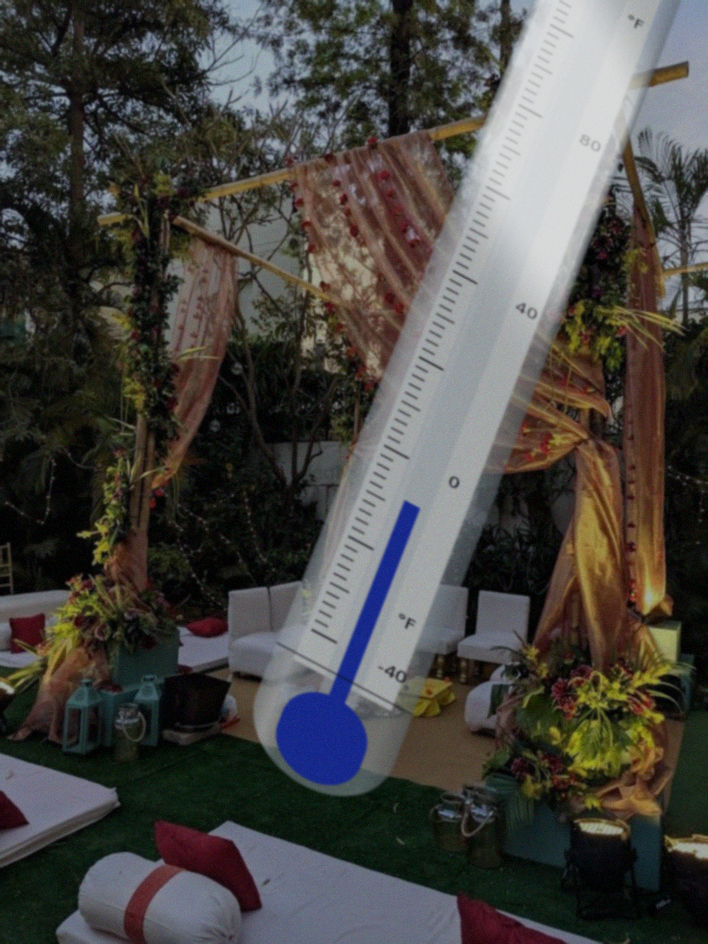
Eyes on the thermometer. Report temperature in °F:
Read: -8 °F
